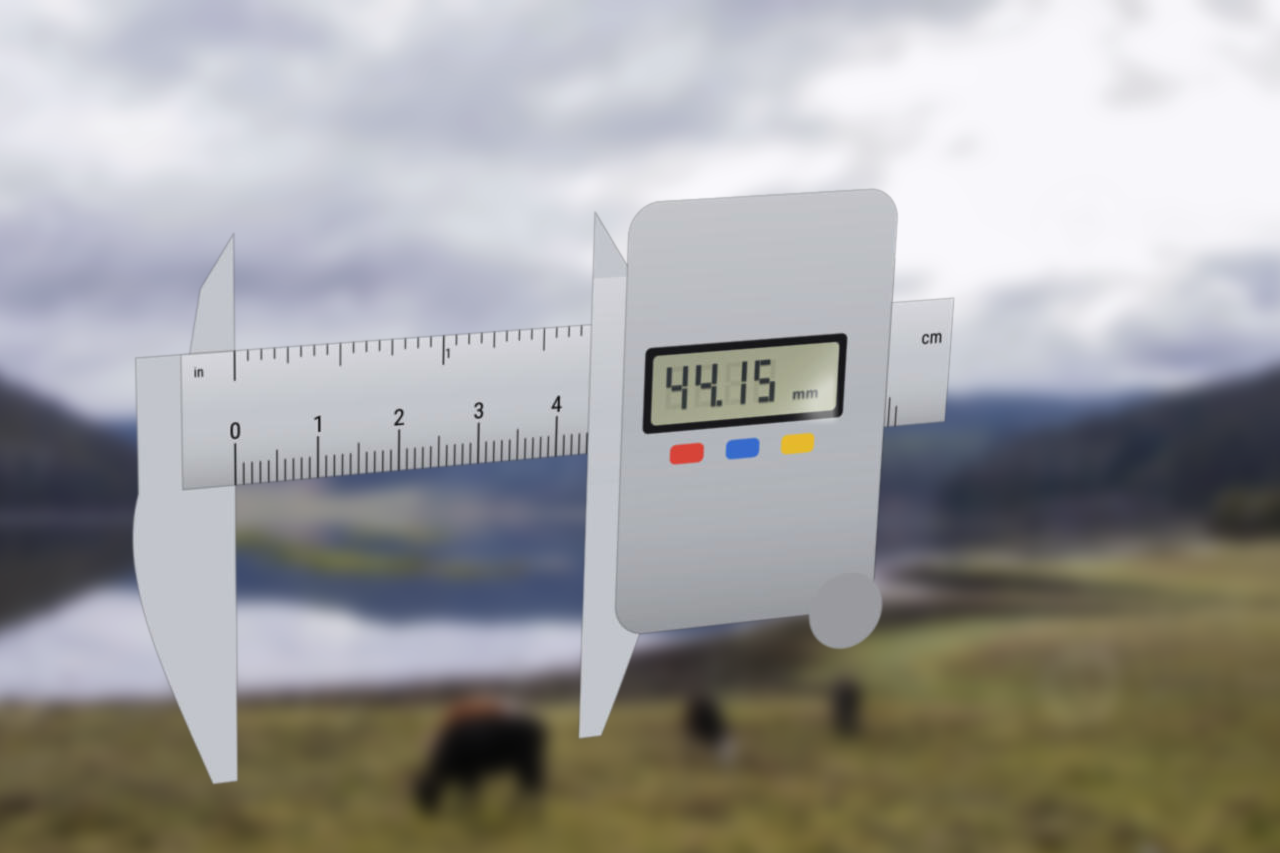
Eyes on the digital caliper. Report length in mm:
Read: 44.15 mm
